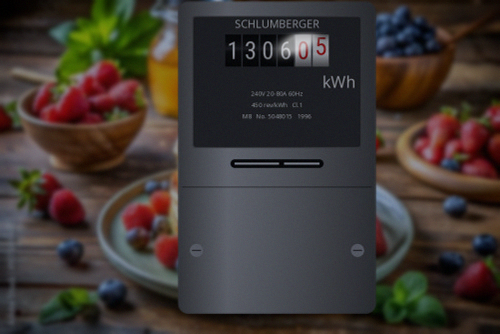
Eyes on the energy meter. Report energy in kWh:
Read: 1306.05 kWh
